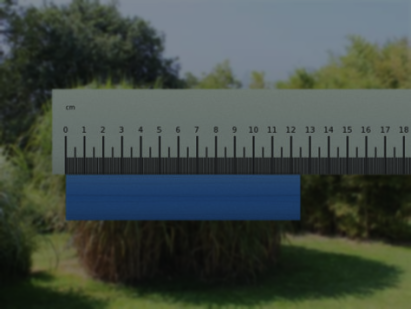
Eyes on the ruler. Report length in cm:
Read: 12.5 cm
